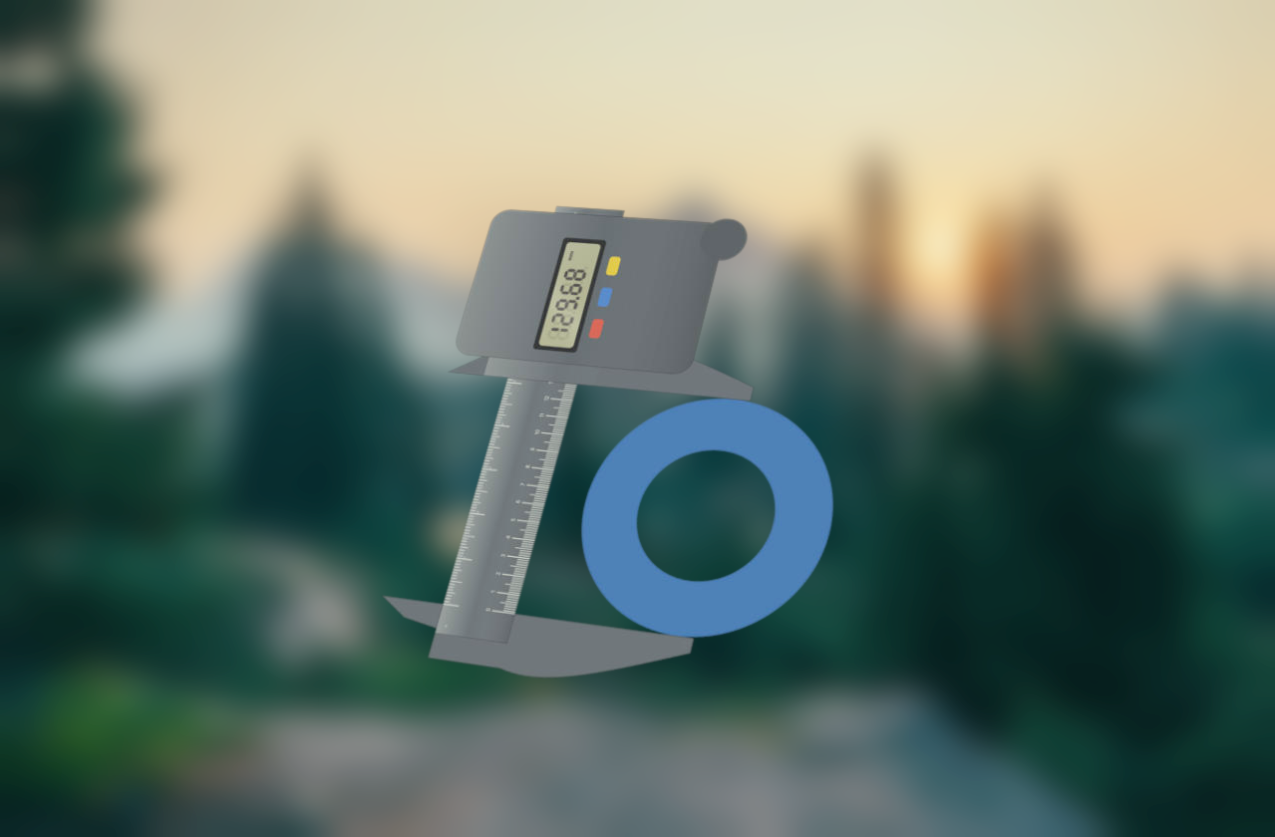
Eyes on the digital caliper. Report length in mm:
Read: 129.68 mm
